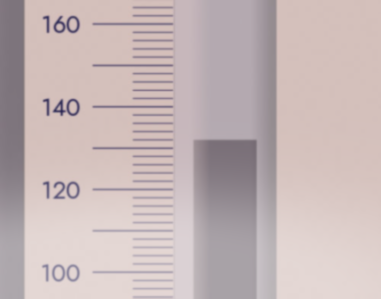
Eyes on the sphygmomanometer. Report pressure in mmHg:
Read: 132 mmHg
